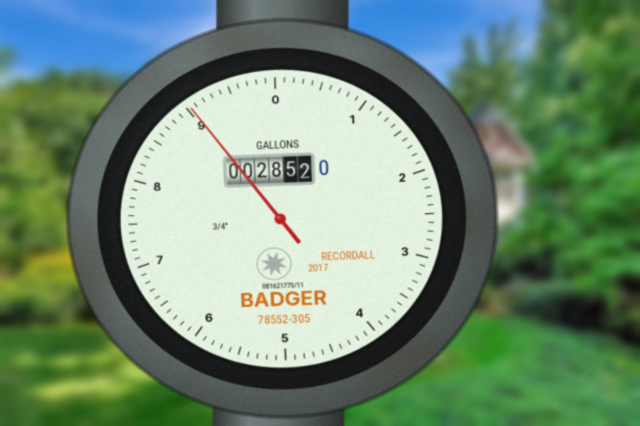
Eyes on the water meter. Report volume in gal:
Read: 28519.0 gal
